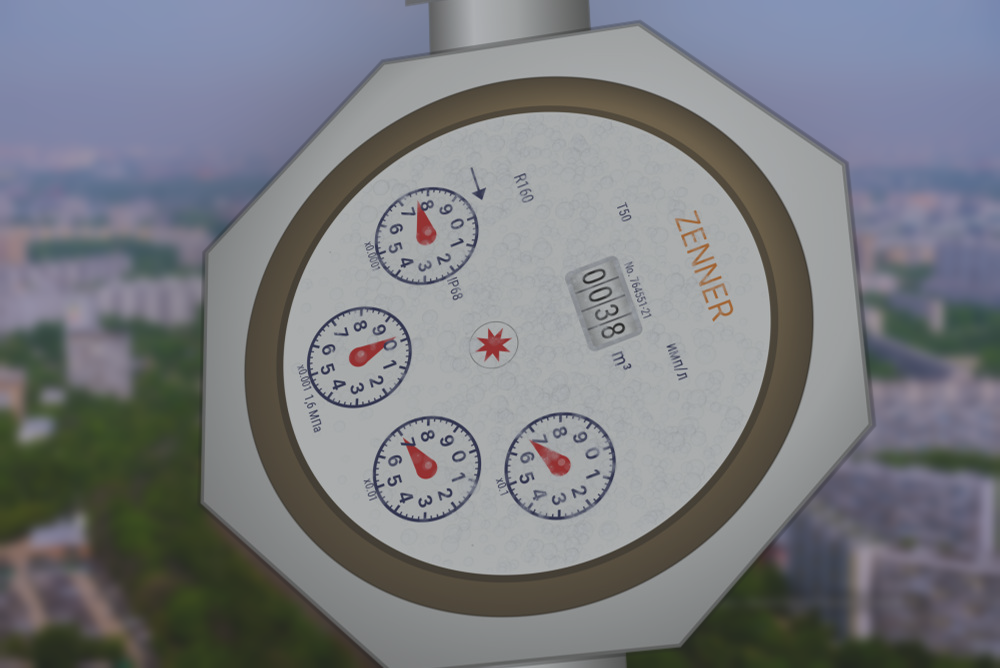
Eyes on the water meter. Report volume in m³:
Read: 38.6697 m³
